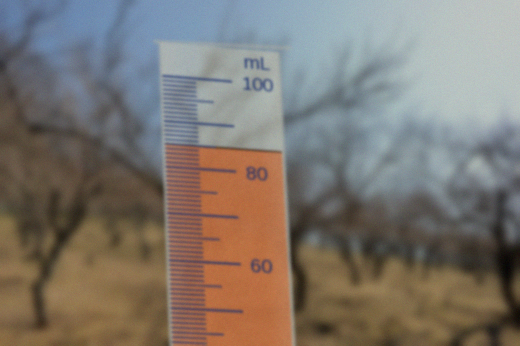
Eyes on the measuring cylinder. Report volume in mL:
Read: 85 mL
